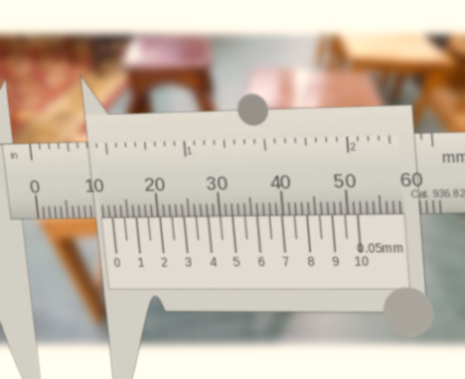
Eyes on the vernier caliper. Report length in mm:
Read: 12.5 mm
